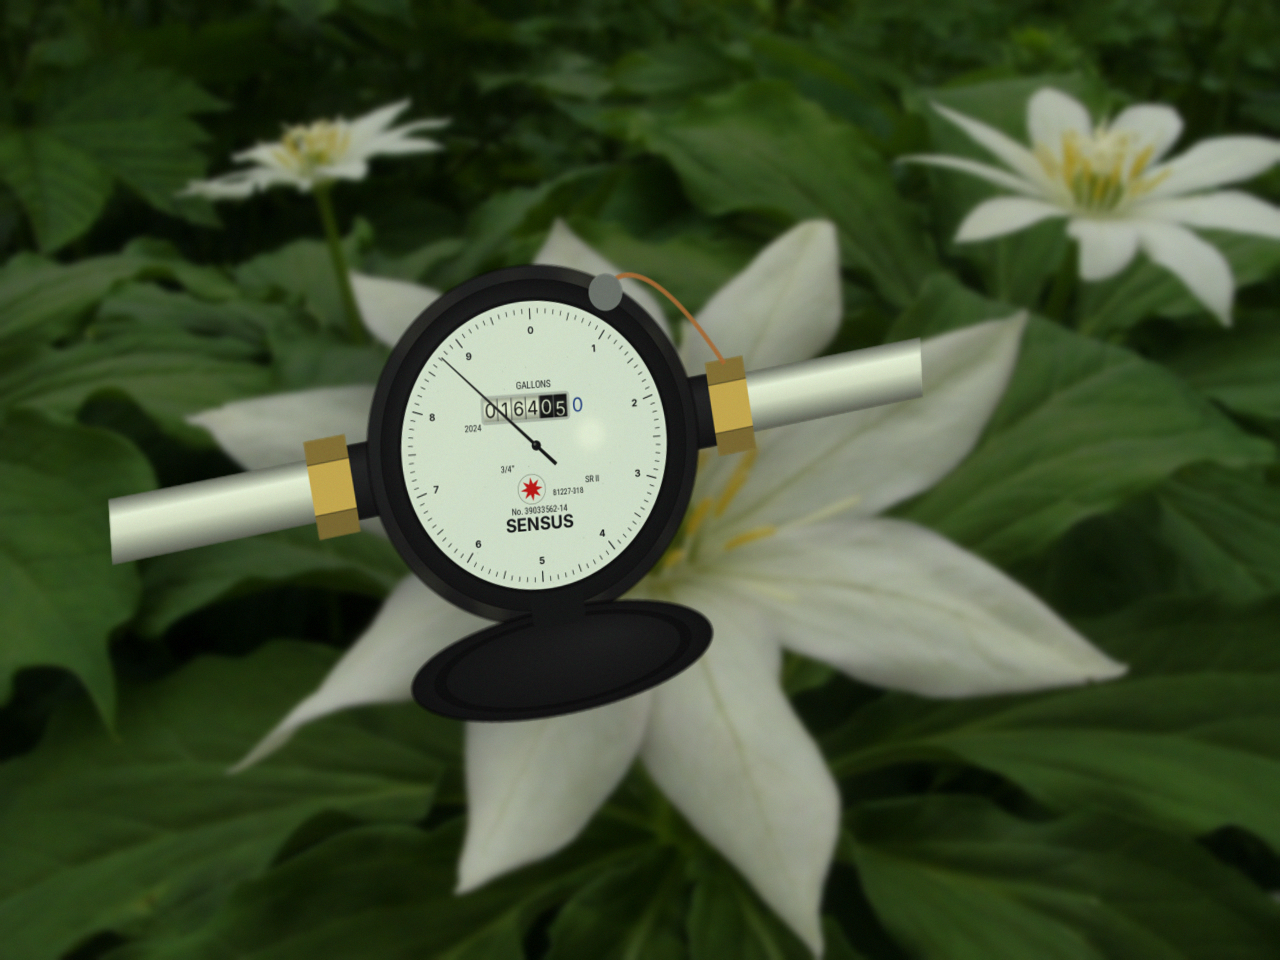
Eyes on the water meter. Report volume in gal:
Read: 164048.7 gal
